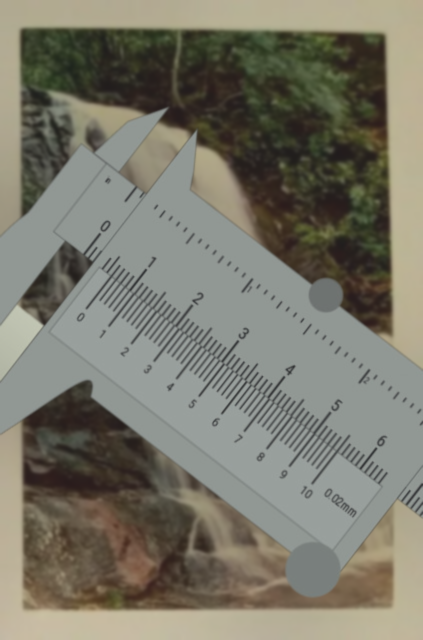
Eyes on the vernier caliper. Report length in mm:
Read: 6.0 mm
